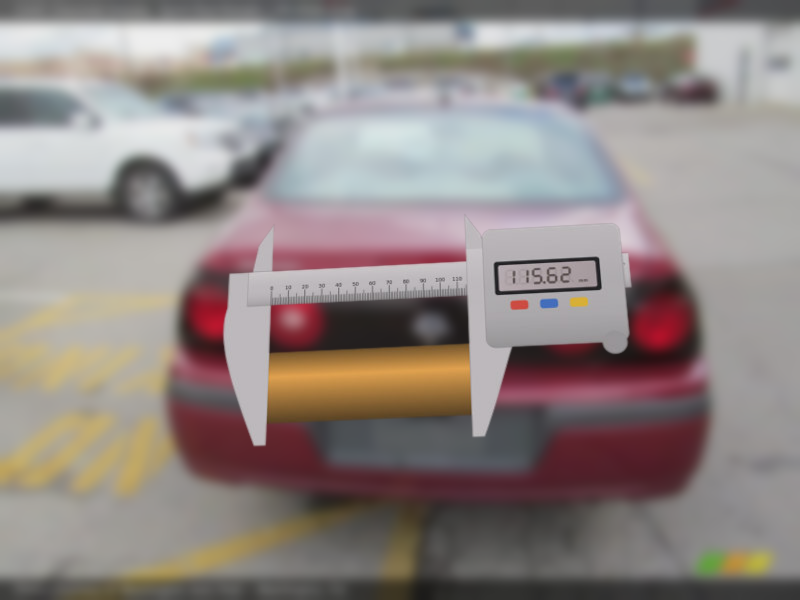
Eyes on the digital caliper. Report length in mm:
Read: 115.62 mm
